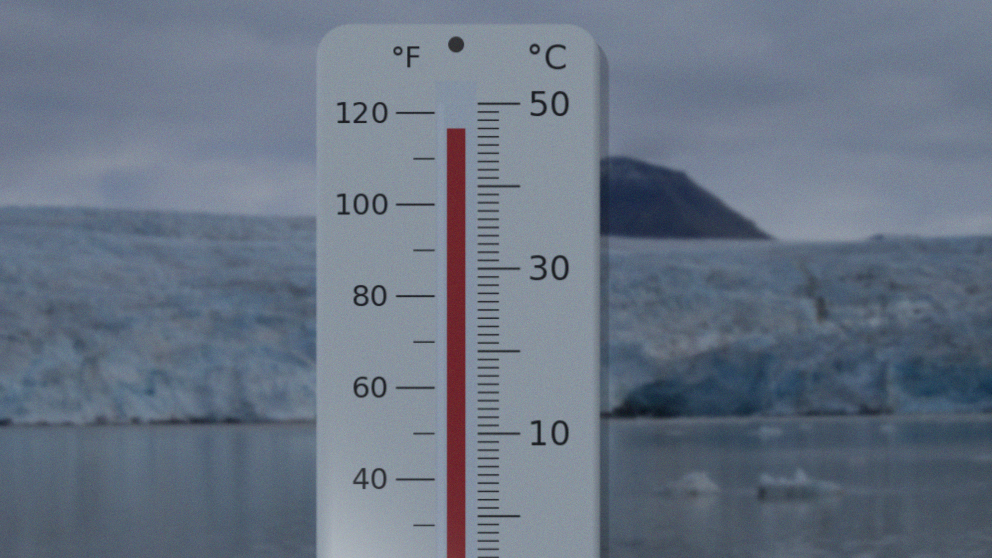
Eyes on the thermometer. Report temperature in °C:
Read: 47 °C
